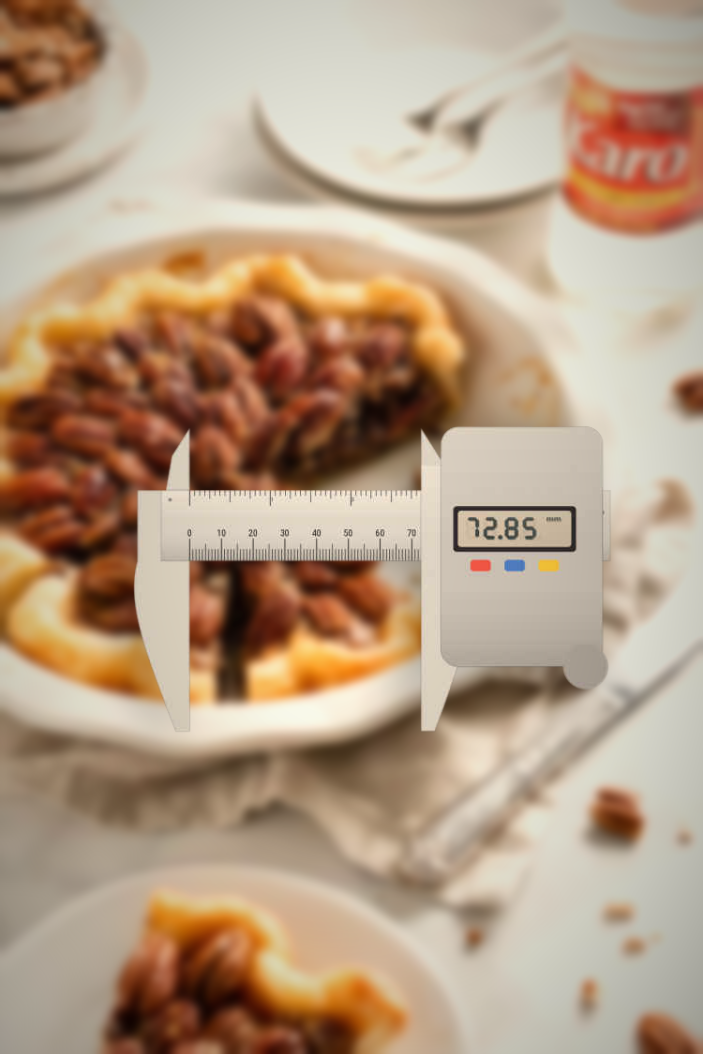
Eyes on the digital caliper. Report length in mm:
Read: 72.85 mm
